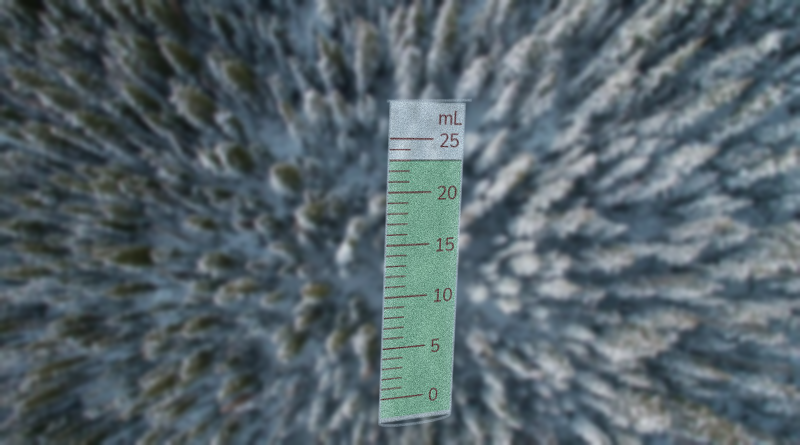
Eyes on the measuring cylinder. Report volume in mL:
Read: 23 mL
